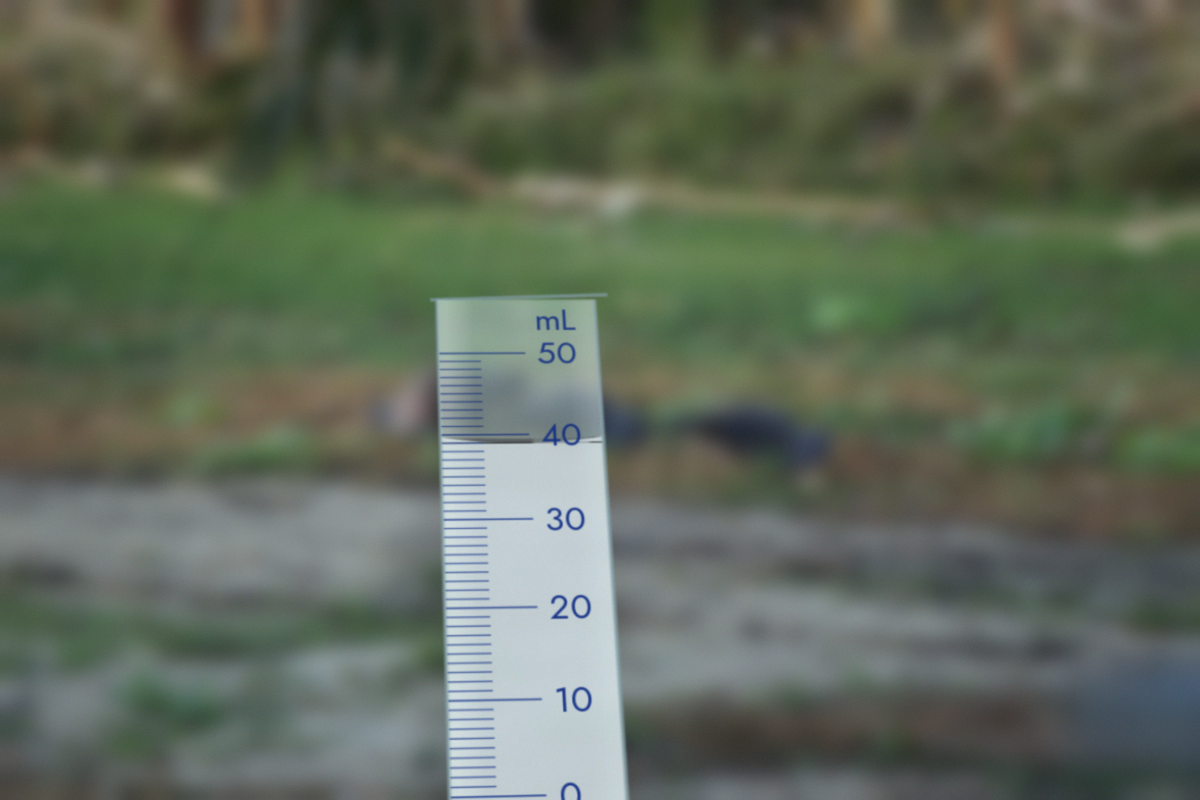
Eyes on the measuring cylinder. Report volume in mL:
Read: 39 mL
